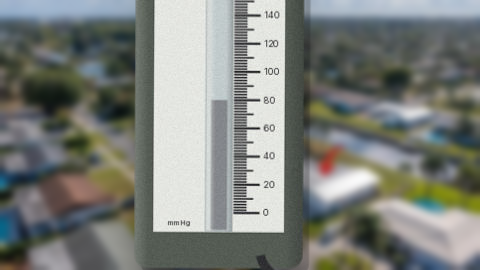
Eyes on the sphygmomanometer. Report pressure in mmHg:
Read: 80 mmHg
